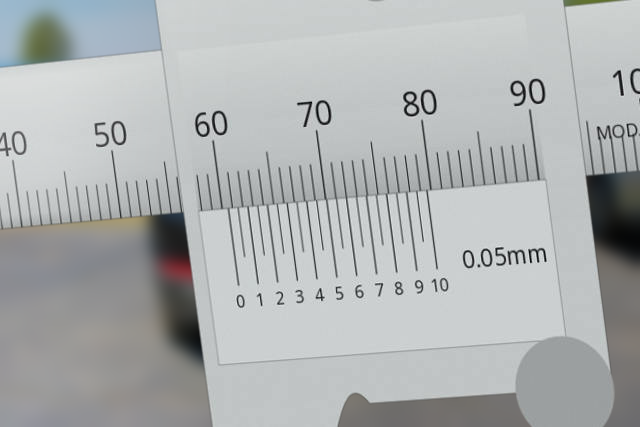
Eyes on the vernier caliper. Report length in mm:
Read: 60.6 mm
